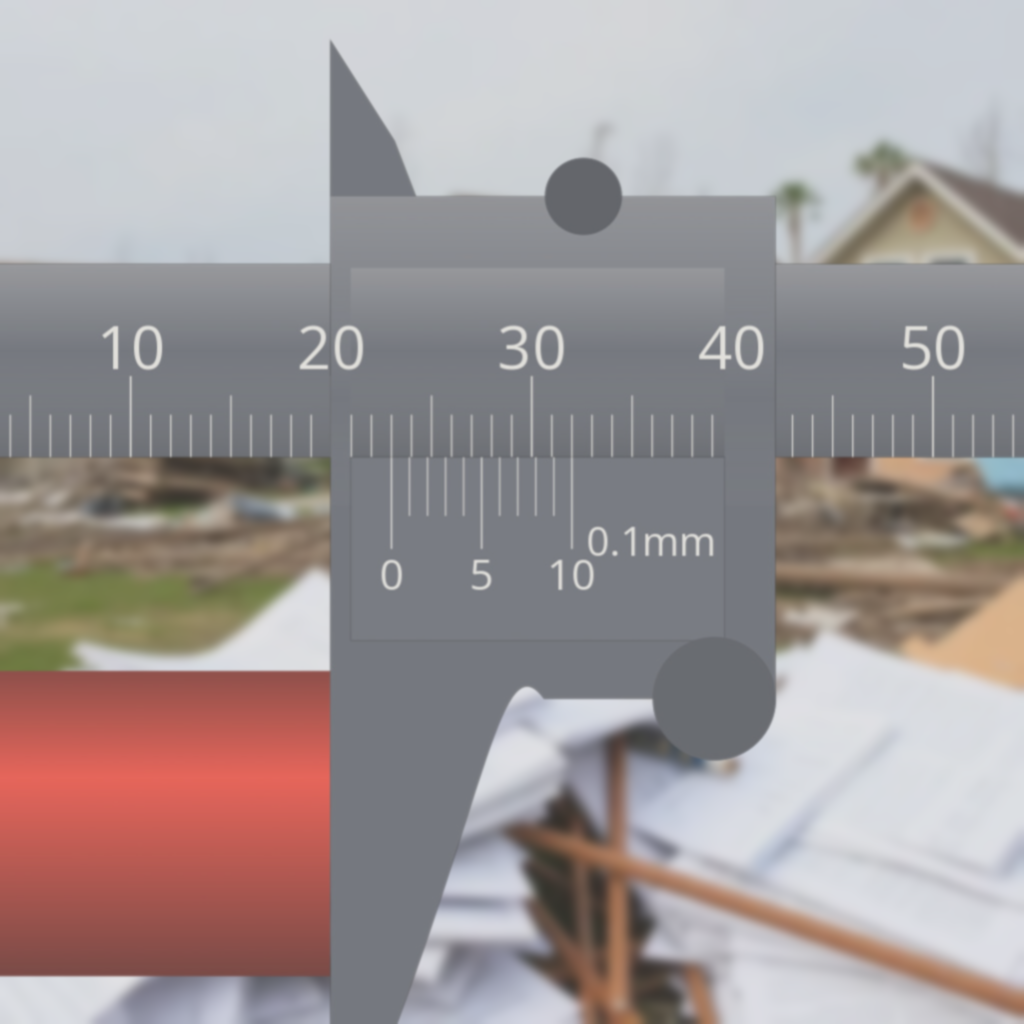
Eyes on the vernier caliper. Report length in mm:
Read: 23.0 mm
